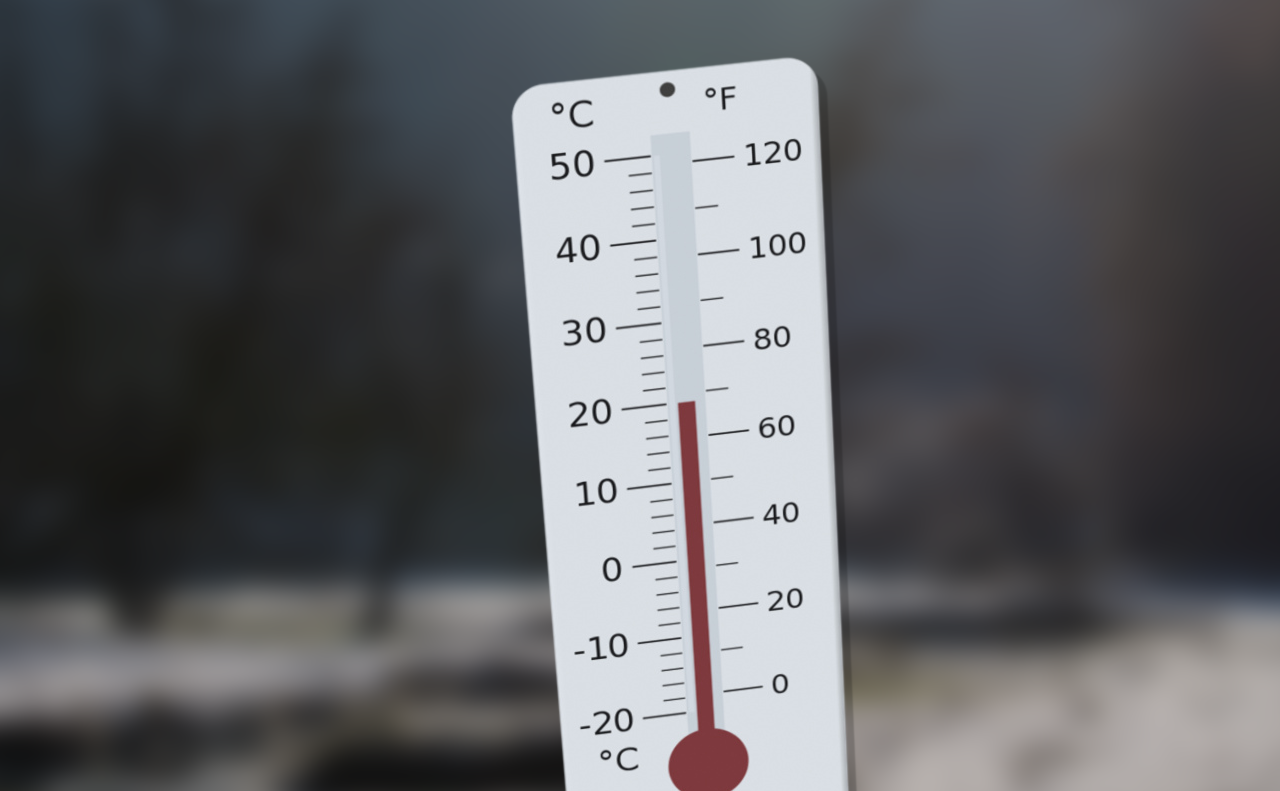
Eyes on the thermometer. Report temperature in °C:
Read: 20 °C
